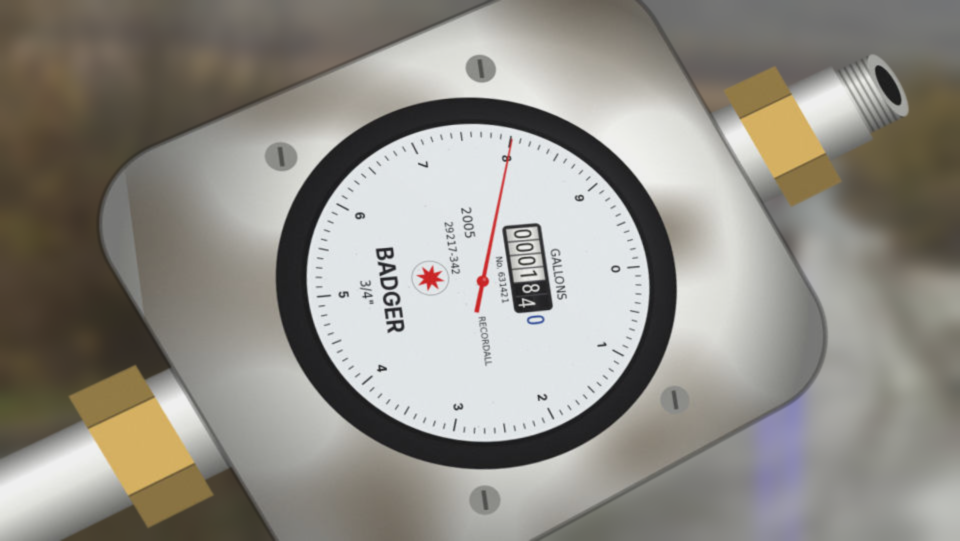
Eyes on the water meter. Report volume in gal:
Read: 1838.0 gal
